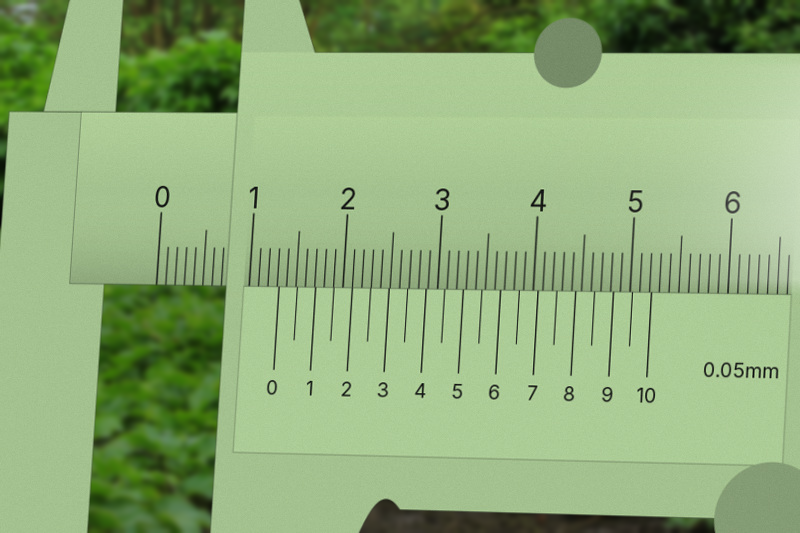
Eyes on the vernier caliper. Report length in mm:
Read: 13.2 mm
